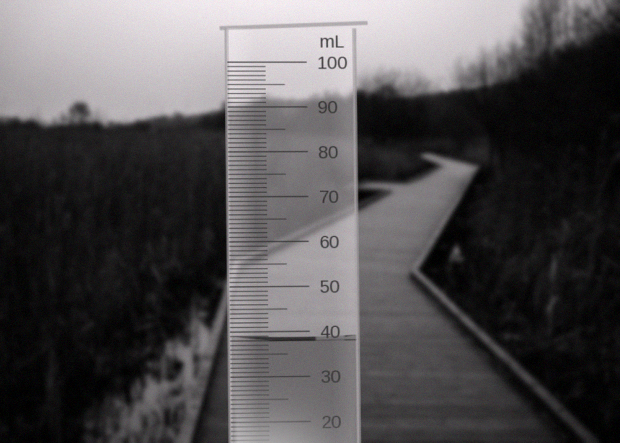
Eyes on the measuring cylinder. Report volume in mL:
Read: 38 mL
